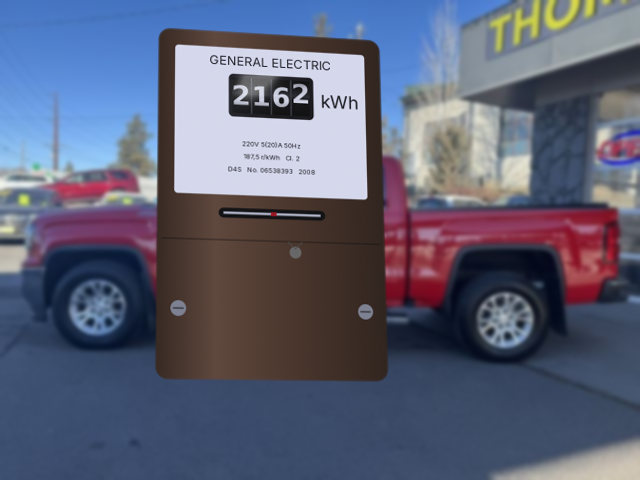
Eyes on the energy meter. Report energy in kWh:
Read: 2162 kWh
